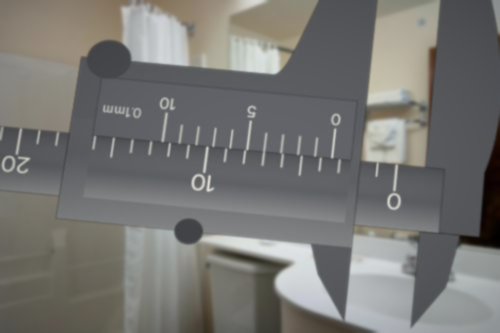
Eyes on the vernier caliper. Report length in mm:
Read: 3.4 mm
